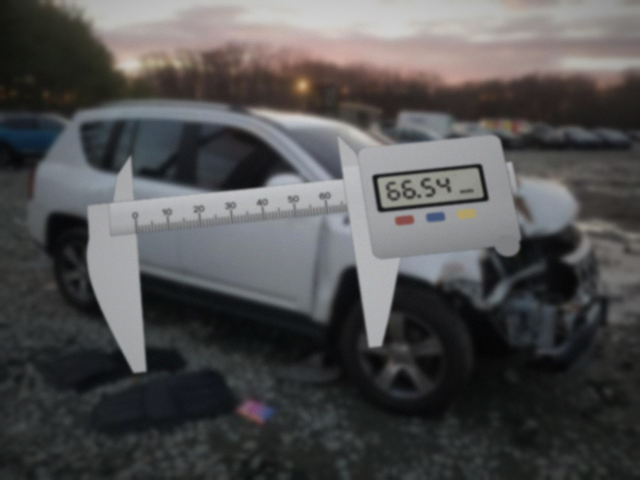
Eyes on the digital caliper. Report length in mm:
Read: 66.54 mm
